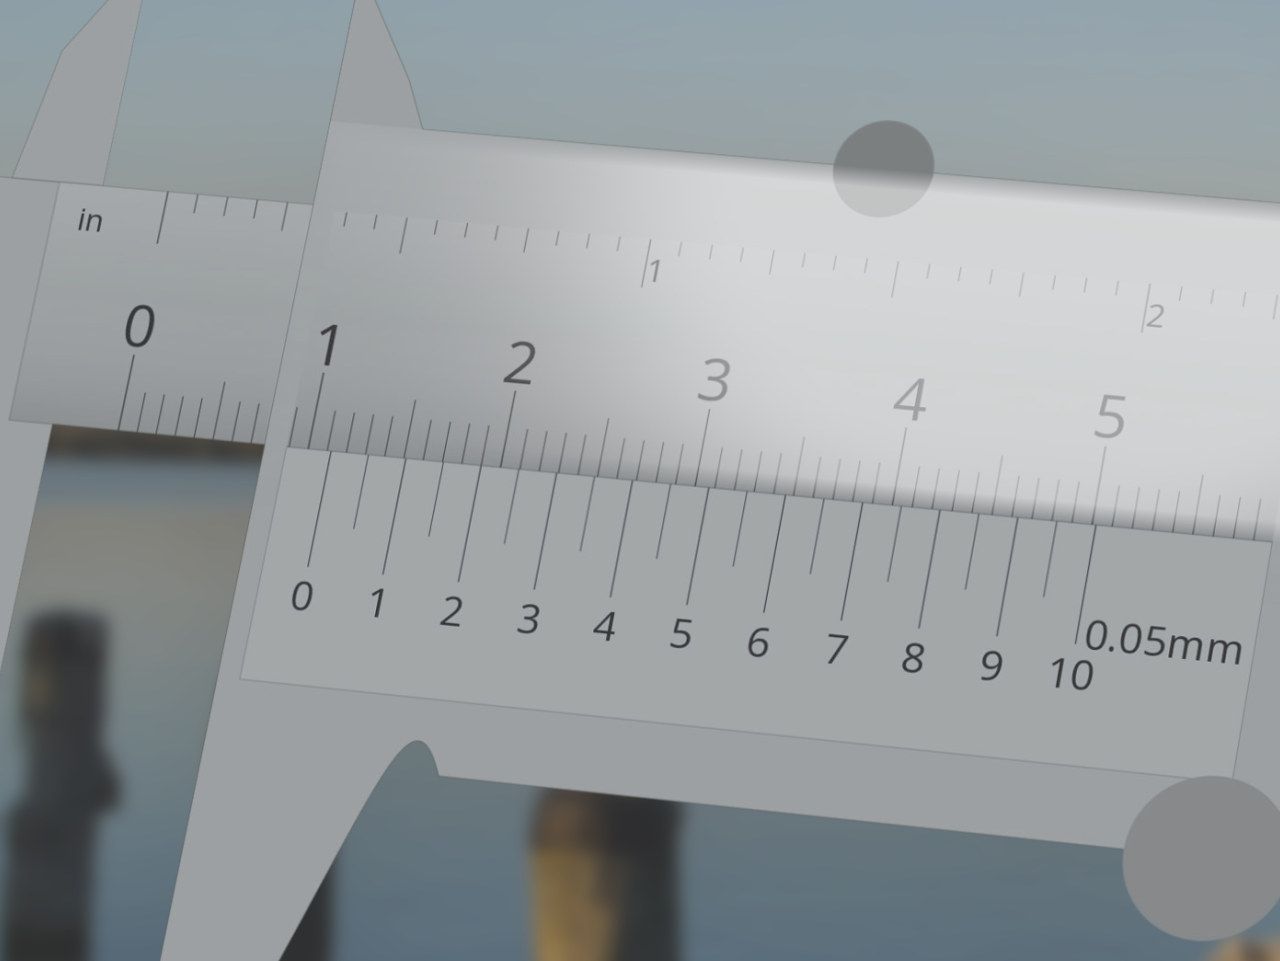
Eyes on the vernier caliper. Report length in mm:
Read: 11.2 mm
